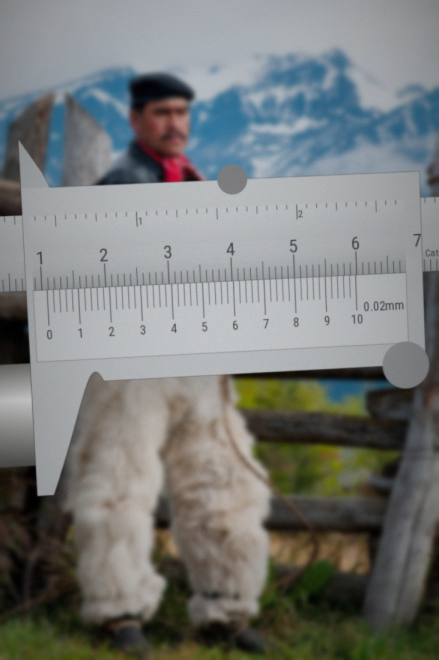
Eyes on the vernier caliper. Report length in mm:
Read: 10.8 mm
